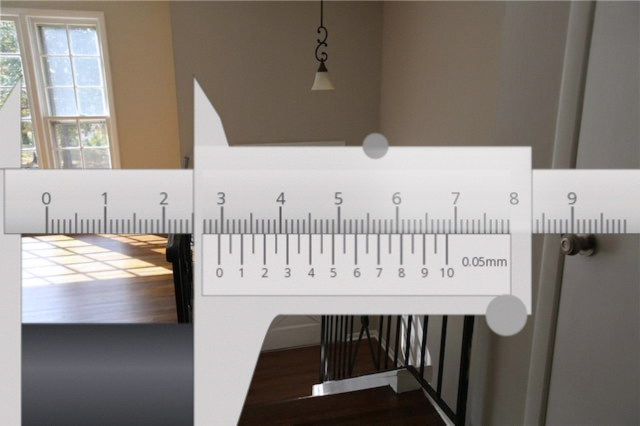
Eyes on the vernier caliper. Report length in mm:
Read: 29.5 mm
